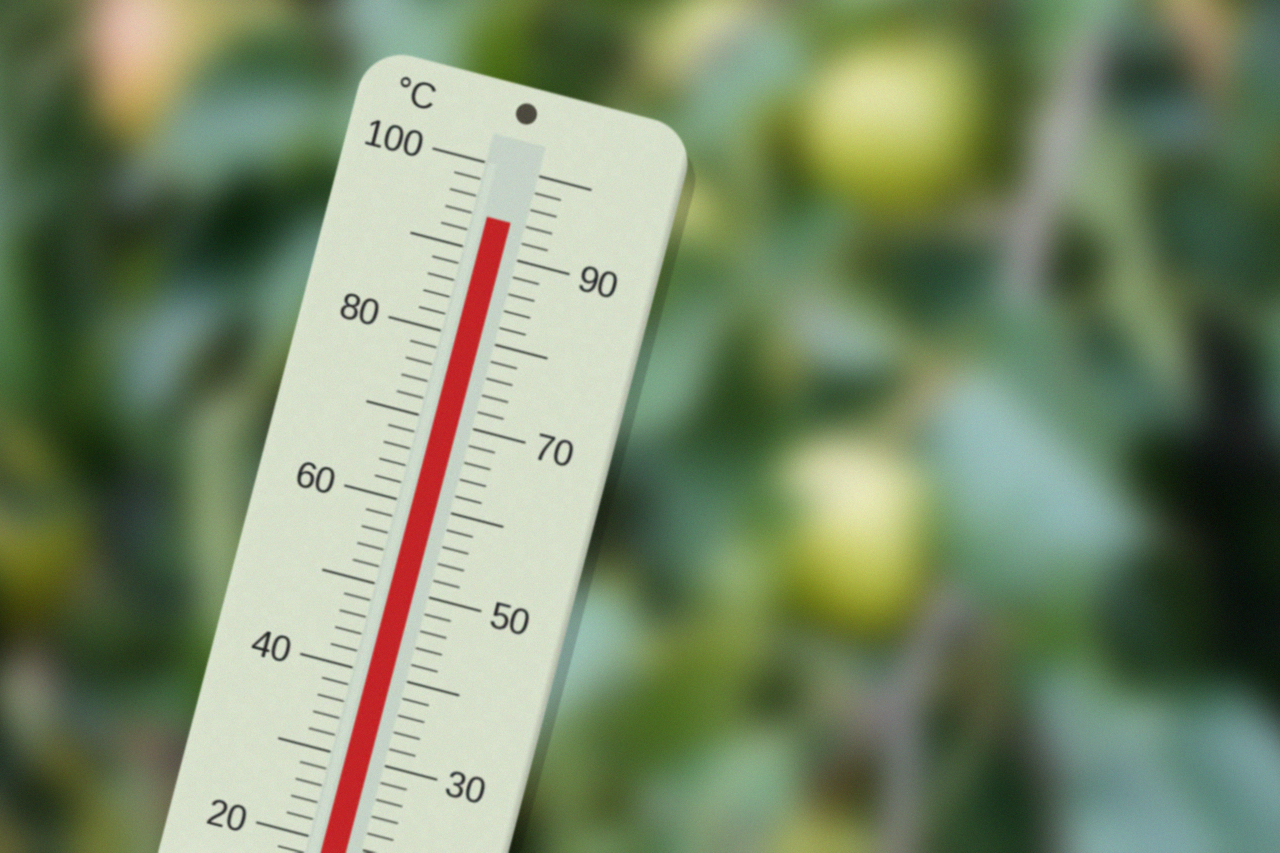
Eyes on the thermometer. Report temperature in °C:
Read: 94 °C
